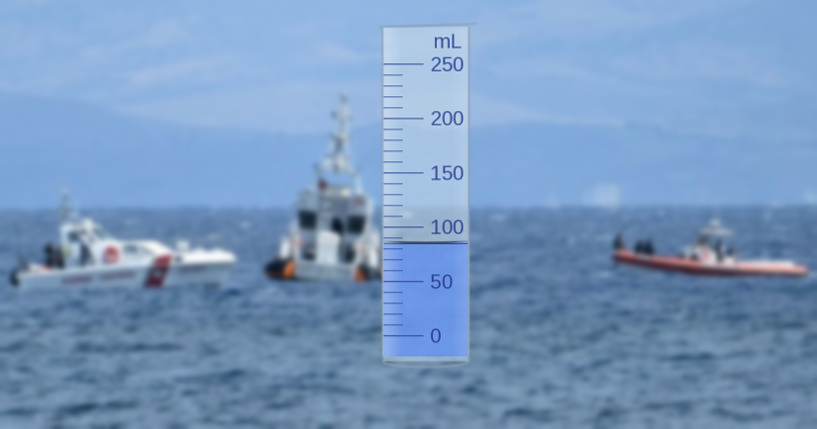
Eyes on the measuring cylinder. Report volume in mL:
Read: 85 mL
